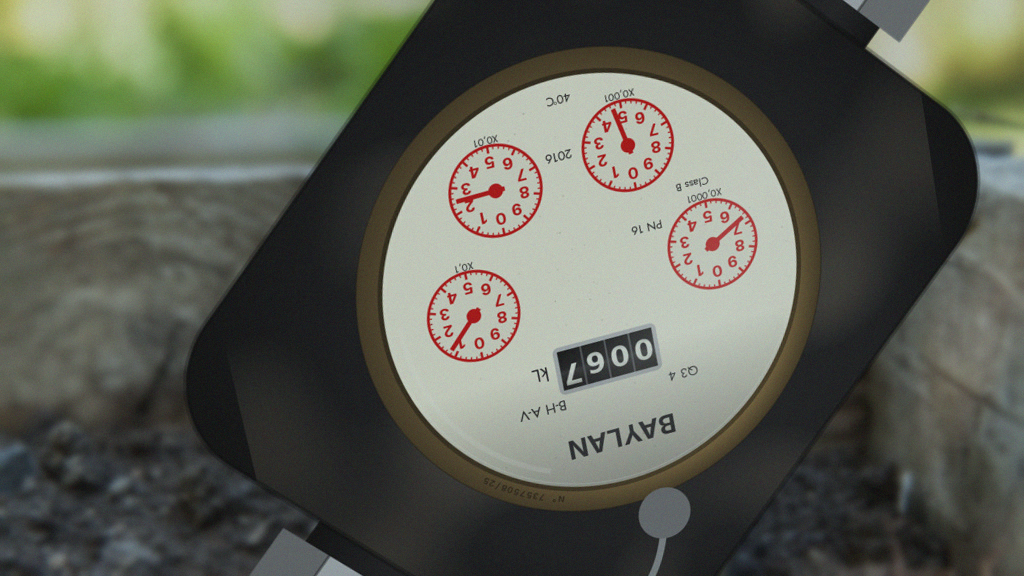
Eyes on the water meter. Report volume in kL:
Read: 67.1246 kL
